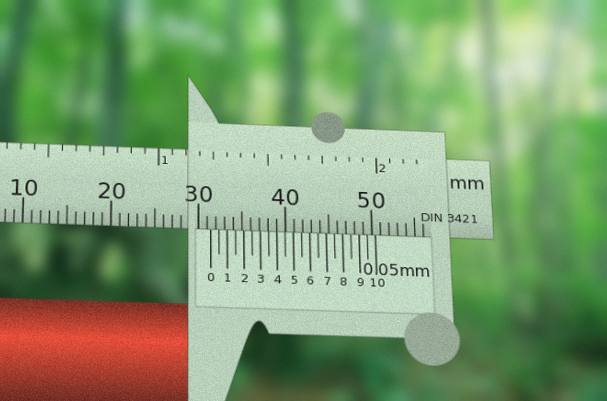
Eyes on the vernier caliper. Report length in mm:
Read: 31.4 mm
